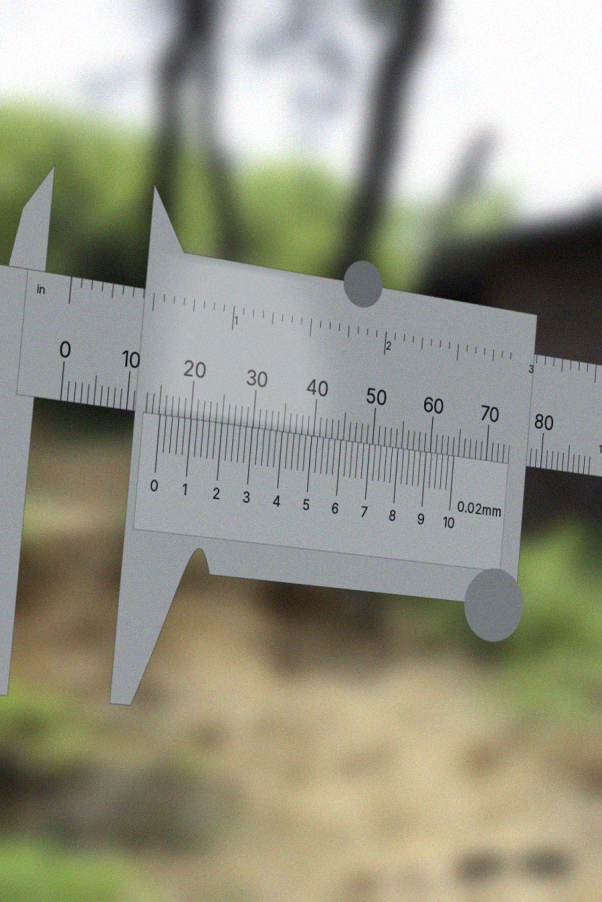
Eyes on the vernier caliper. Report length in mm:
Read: 15.2 mm
